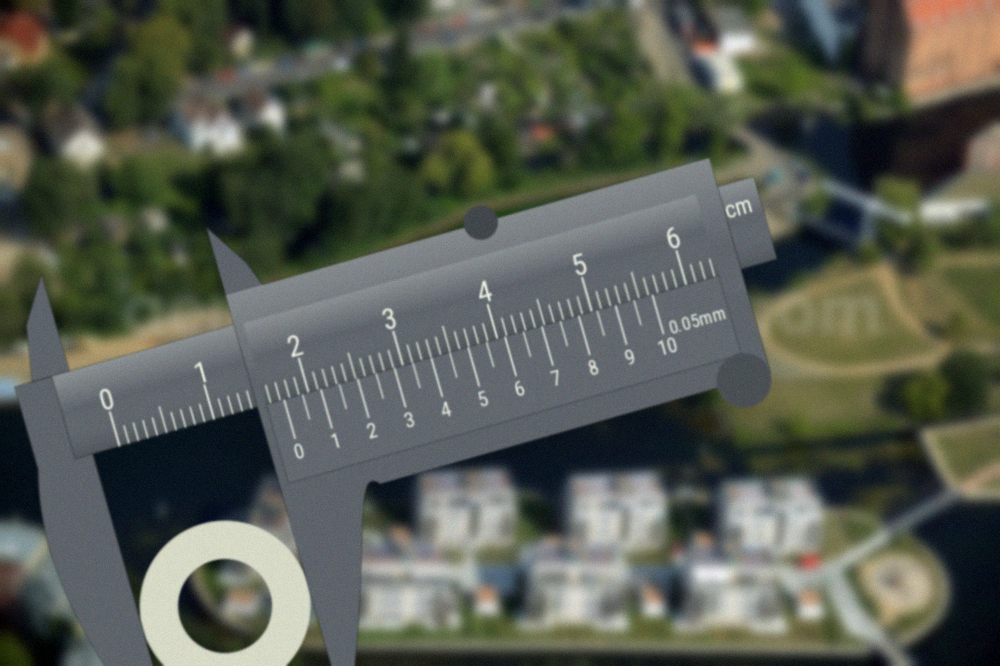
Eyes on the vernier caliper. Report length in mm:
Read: 17.4 mm
